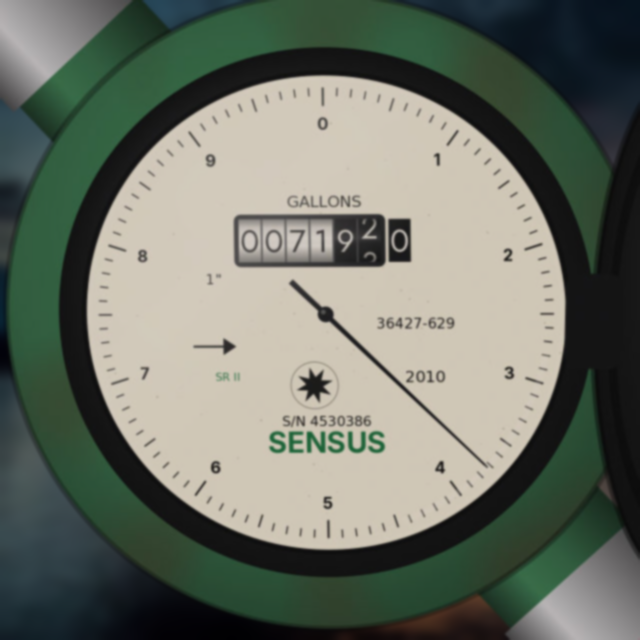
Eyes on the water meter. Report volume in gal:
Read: 71923.7 gal
